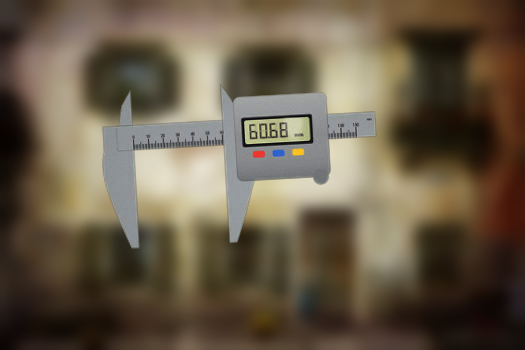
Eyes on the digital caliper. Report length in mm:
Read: 60.68 mm
